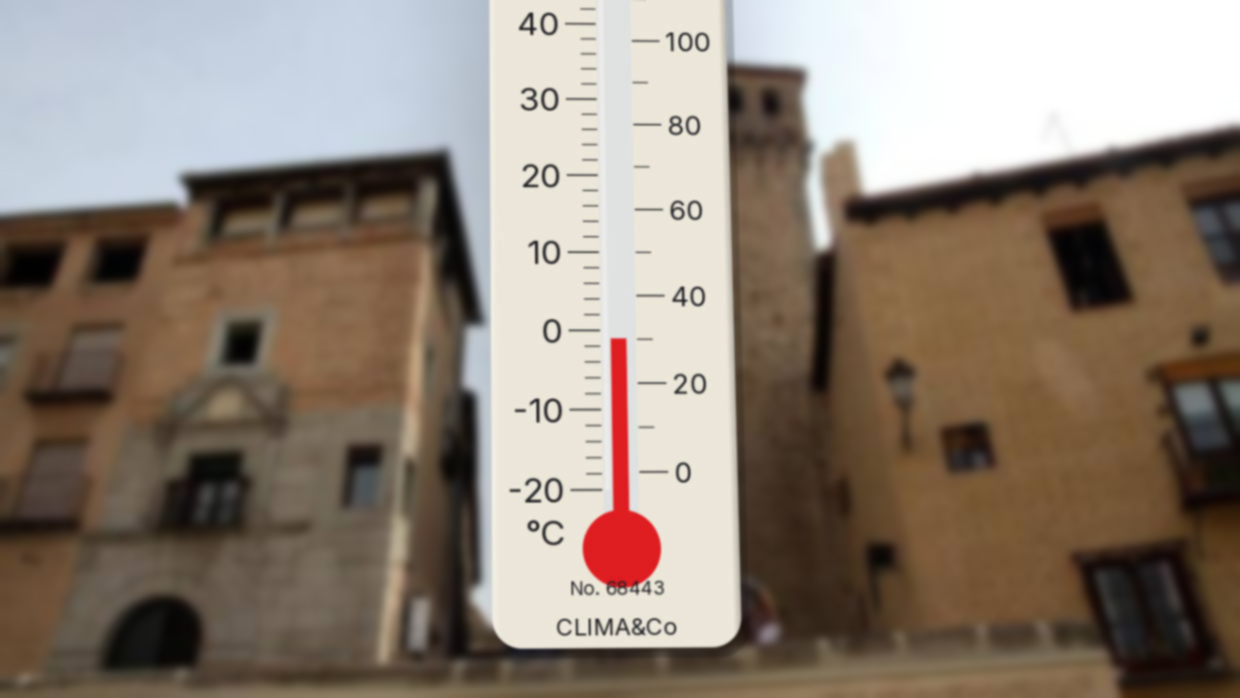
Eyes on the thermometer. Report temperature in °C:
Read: -1 °C
